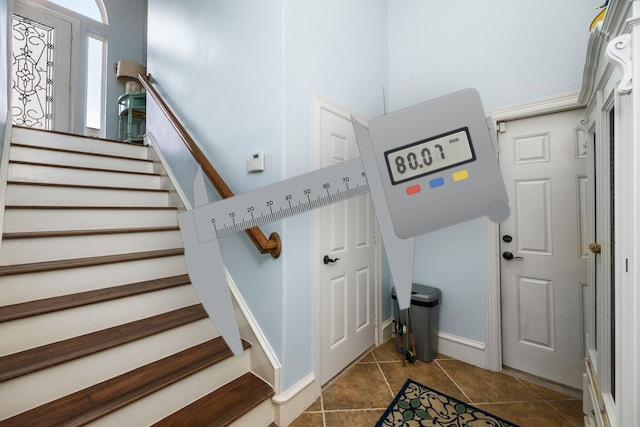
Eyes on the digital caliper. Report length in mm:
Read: 80.07 mm
